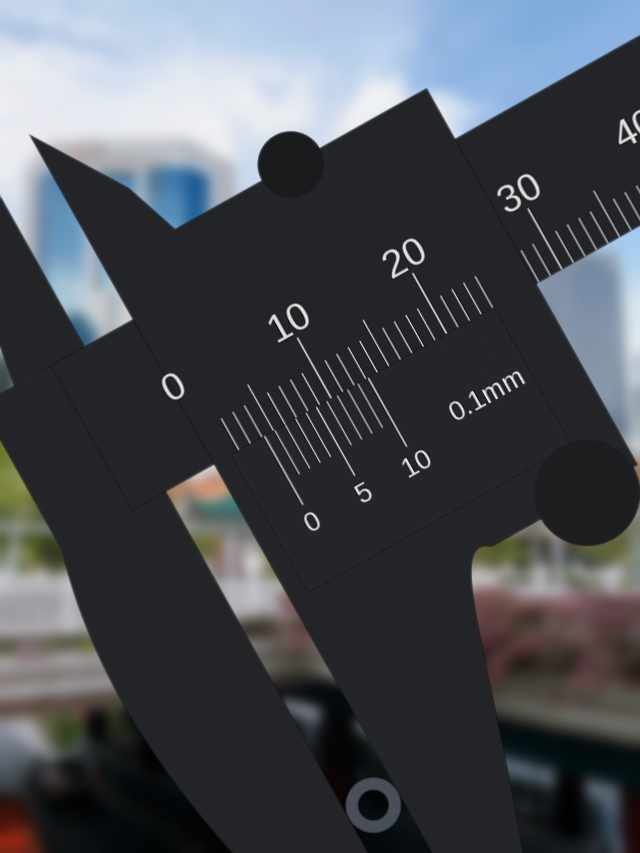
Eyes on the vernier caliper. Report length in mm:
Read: 4.2 mm
